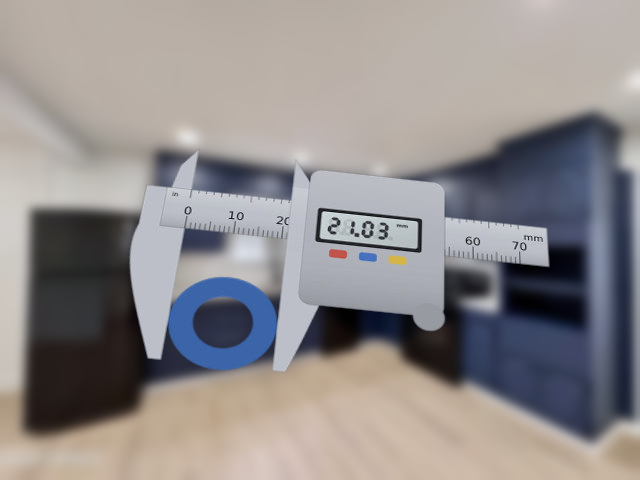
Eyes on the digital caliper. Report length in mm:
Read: 21.03 mm
